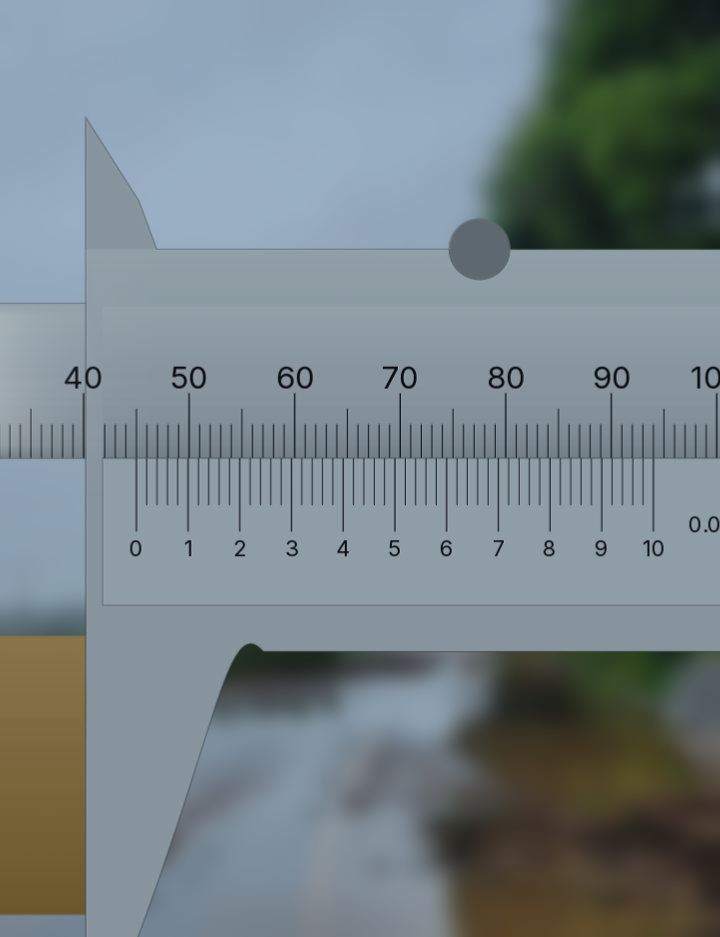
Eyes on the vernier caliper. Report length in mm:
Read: 45.0 mm
